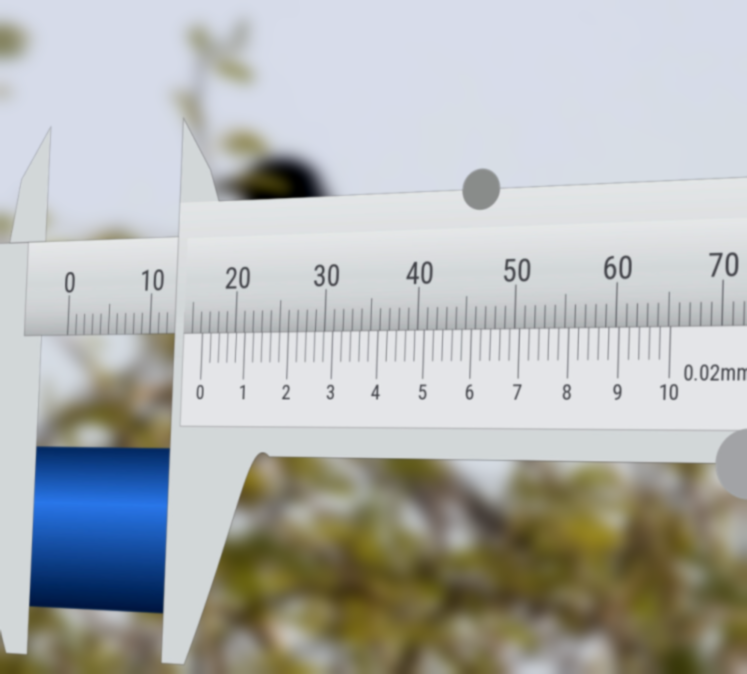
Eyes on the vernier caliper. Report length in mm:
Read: 16.2 mm
